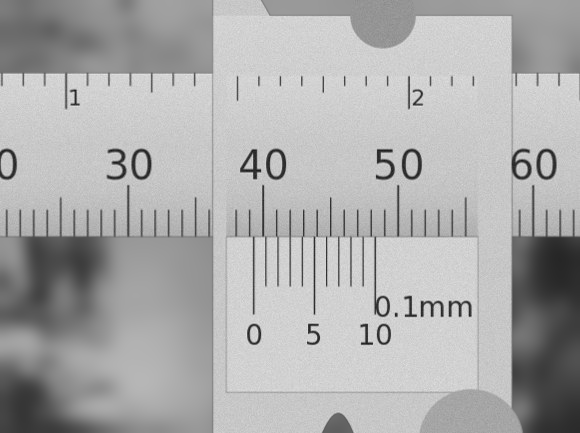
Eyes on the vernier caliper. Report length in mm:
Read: 39.3 mm
